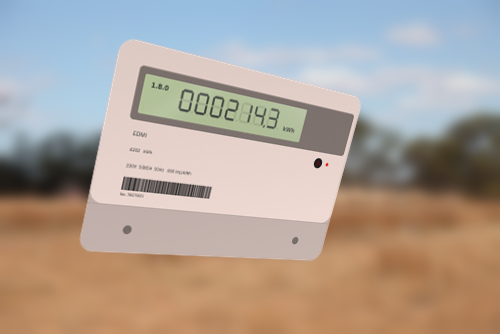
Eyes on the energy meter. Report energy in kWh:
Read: 214.3 kWh
